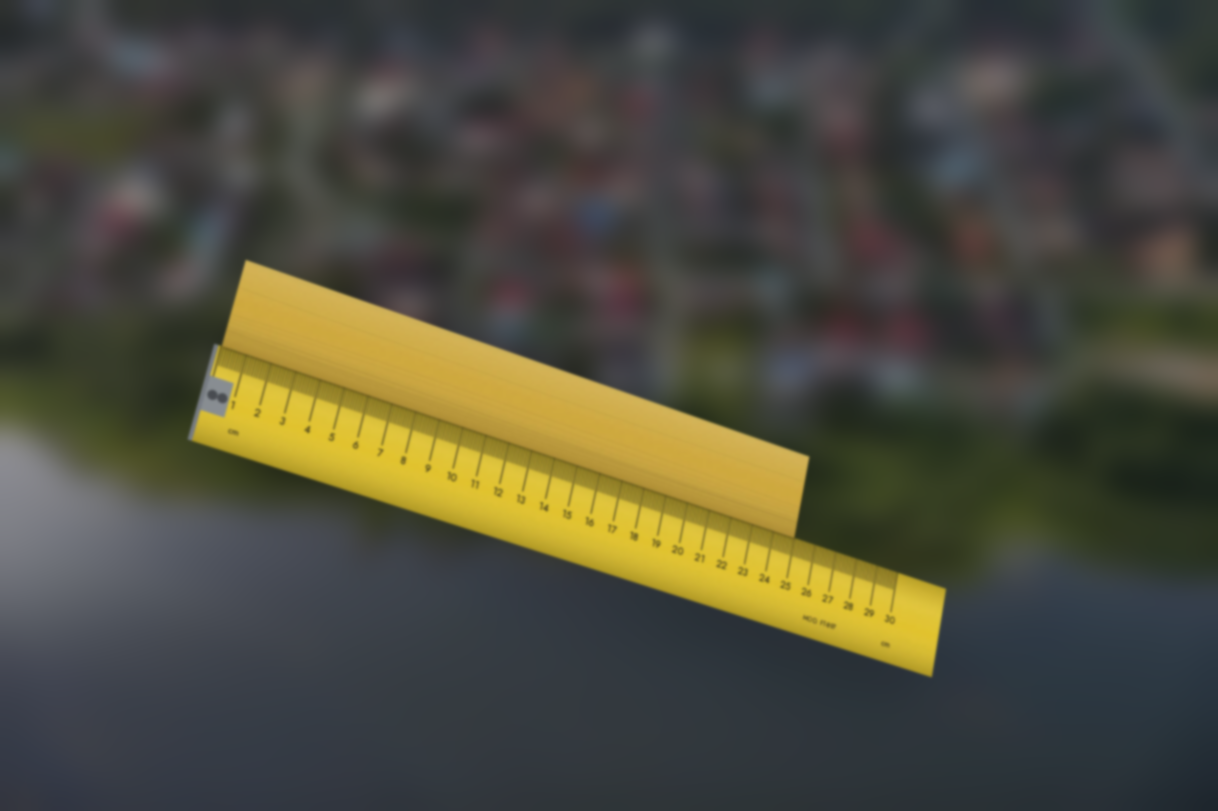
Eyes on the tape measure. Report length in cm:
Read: 25 cm
